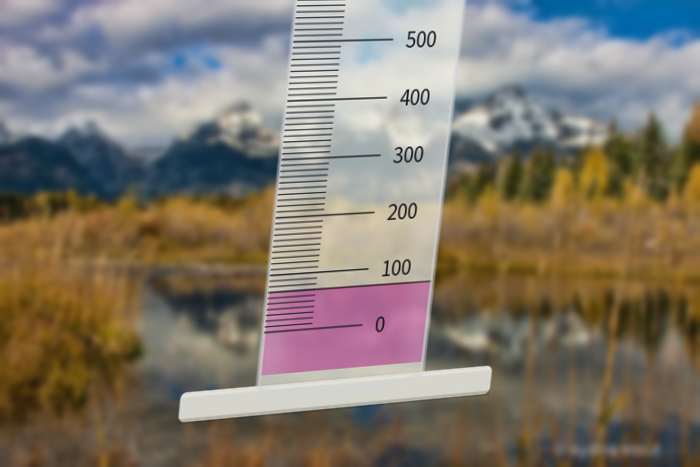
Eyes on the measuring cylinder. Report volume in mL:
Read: 70 mL
